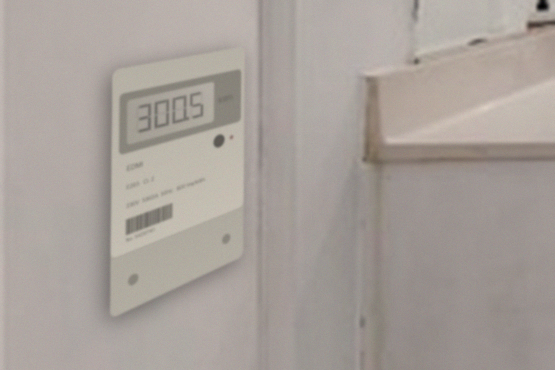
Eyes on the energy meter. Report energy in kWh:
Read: 300.5 kWh
